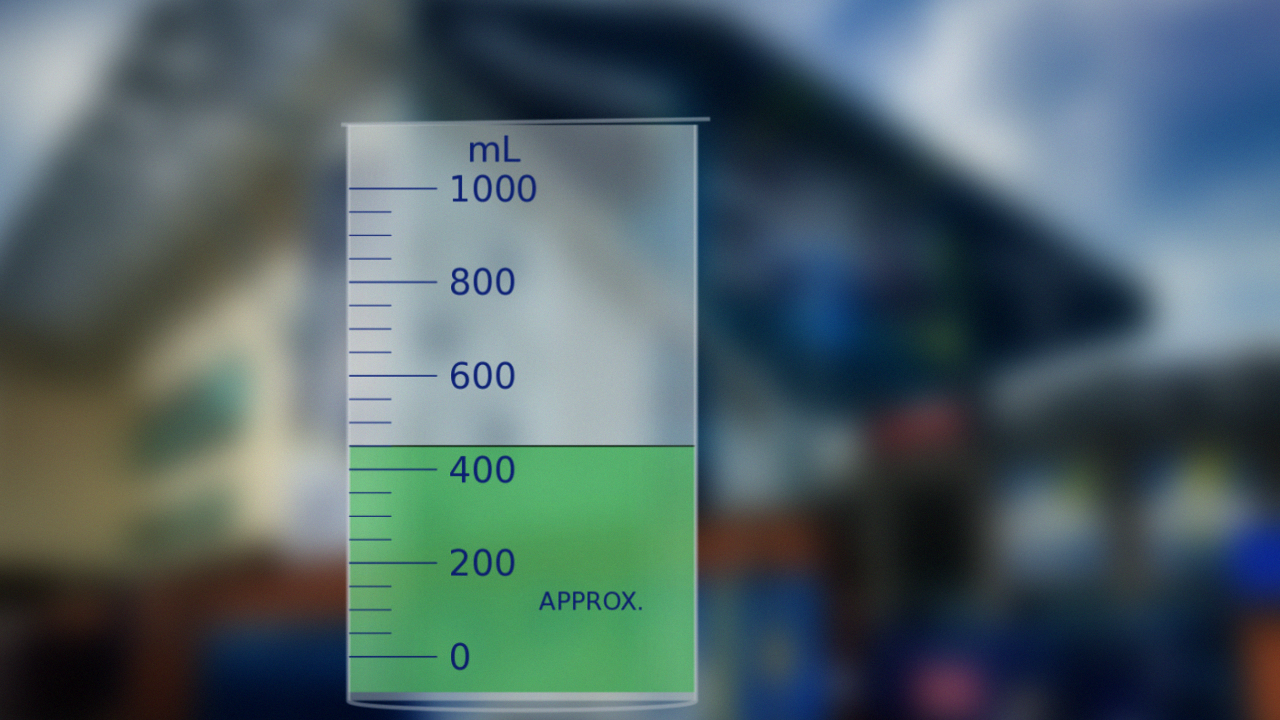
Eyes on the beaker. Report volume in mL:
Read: 450 mL
